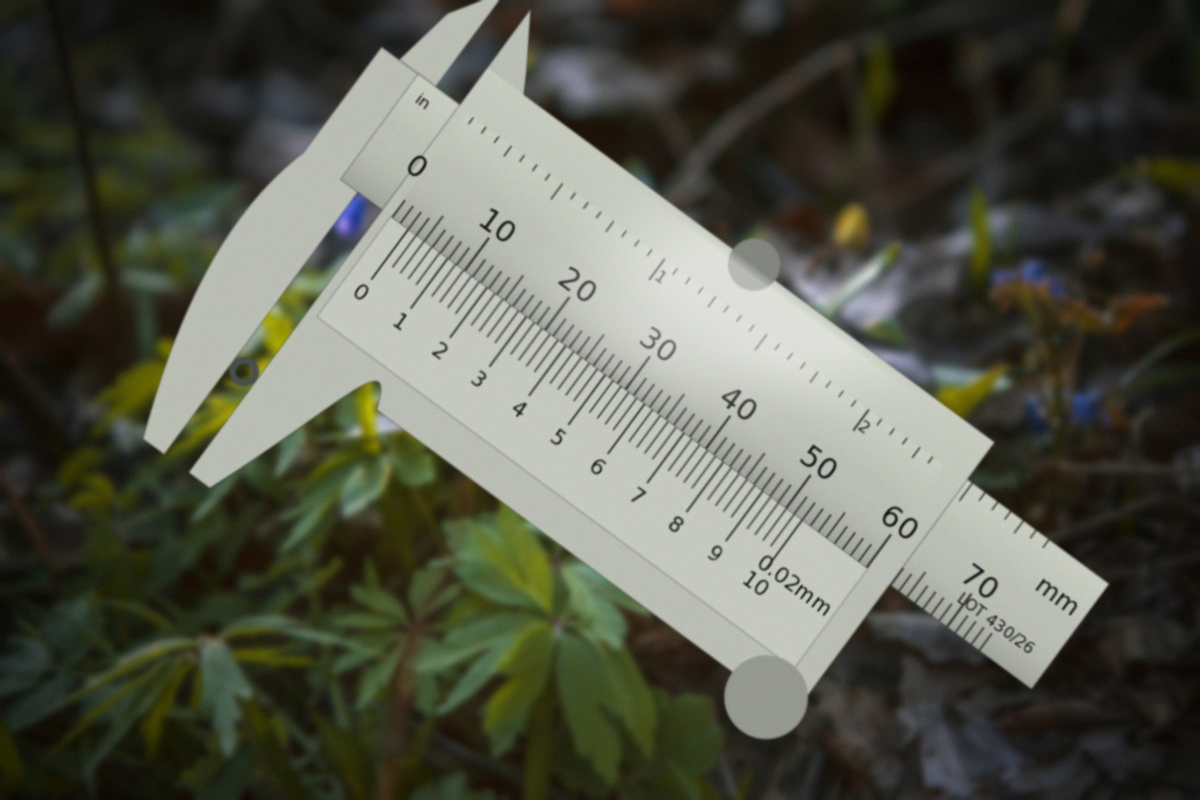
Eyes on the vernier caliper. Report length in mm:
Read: 3.0 mm
